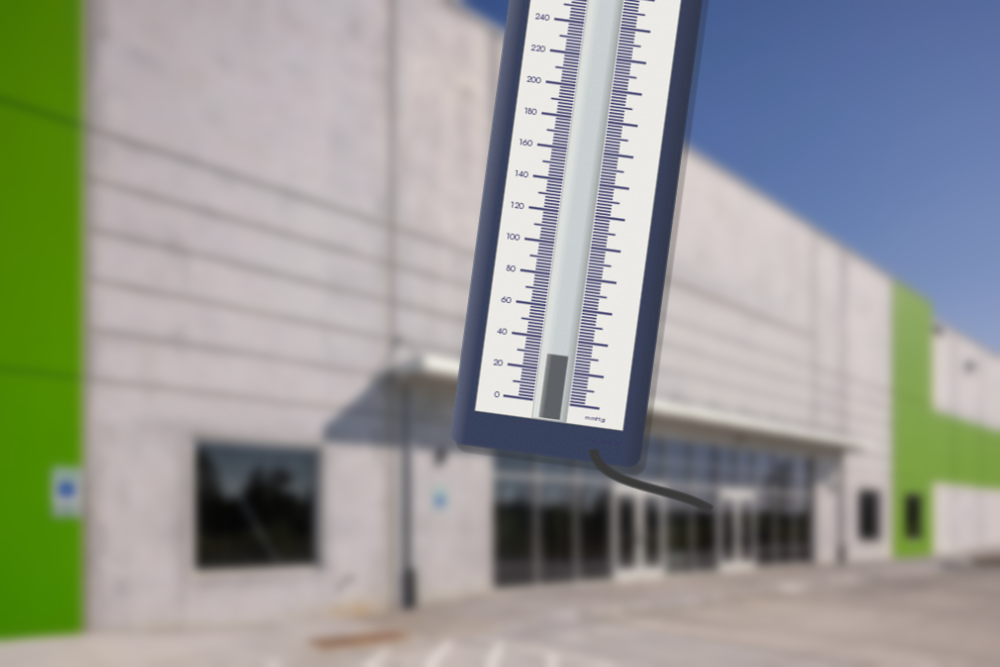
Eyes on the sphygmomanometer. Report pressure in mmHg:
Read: 30 mmHg
